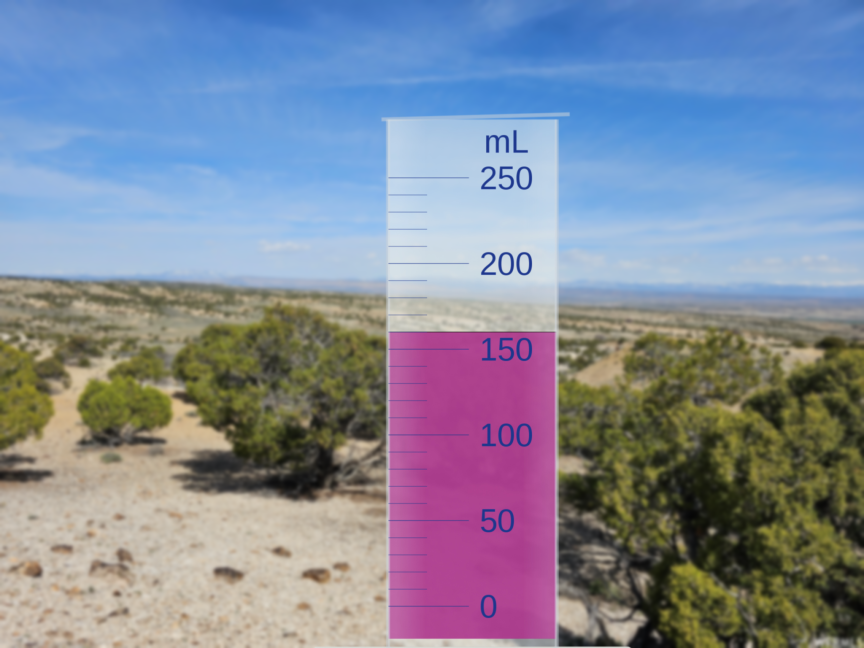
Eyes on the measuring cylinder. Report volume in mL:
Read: 160 mL
